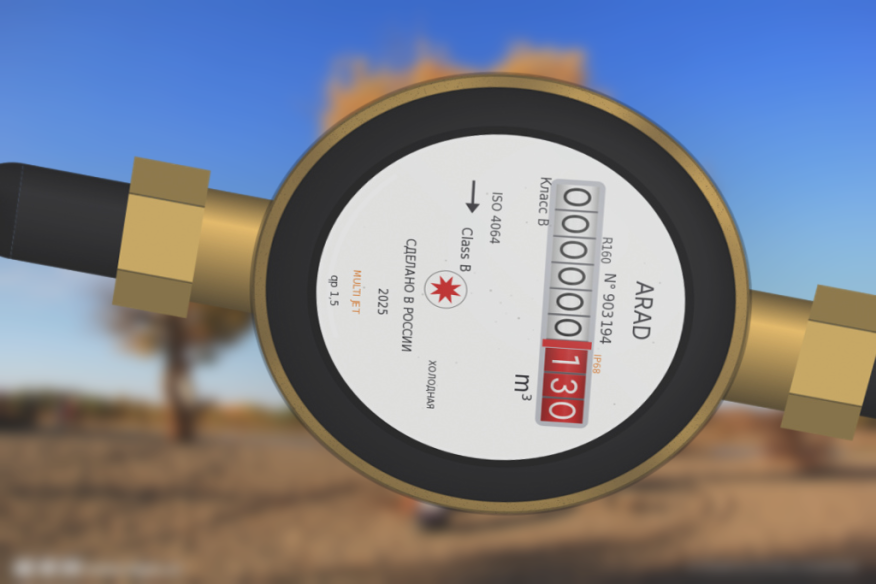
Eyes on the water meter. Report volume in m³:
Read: 0.130 m³
